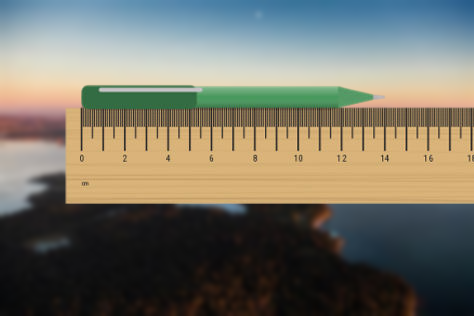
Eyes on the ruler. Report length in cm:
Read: 14 cm
